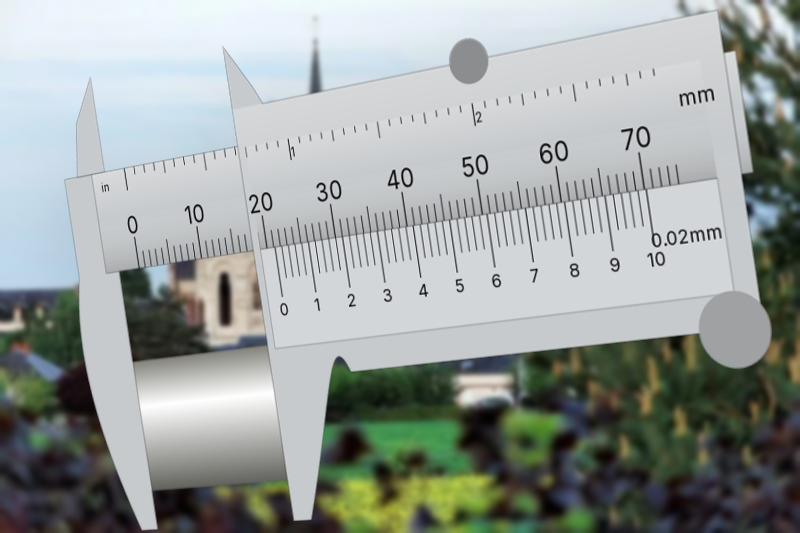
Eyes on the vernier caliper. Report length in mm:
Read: 21.2 mm
